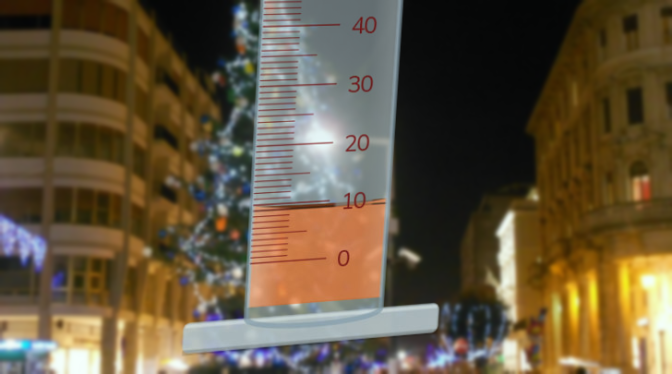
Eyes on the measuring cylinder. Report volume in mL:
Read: 9 mL
